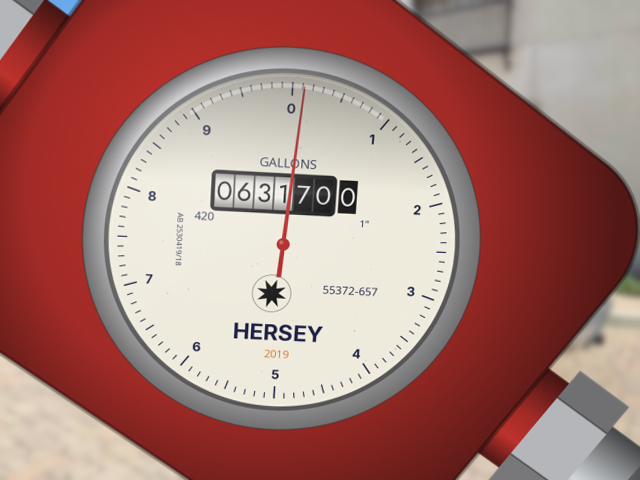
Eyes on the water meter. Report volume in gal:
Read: 631700.1 gal
